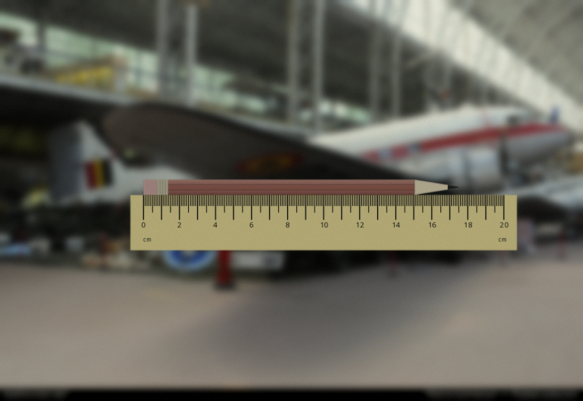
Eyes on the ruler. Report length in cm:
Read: 17.5 cm
